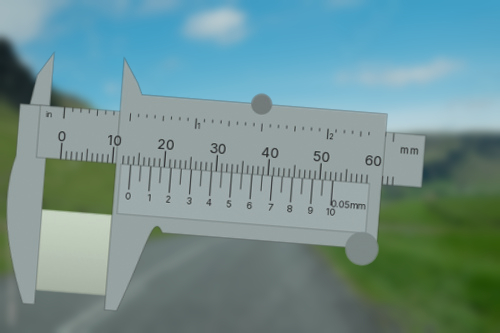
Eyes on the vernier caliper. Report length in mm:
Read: 13.5 mm
